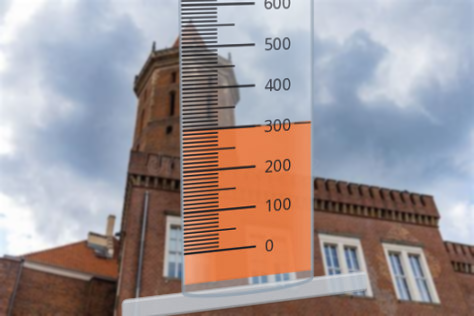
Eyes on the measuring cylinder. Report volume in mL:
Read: 300 mL
